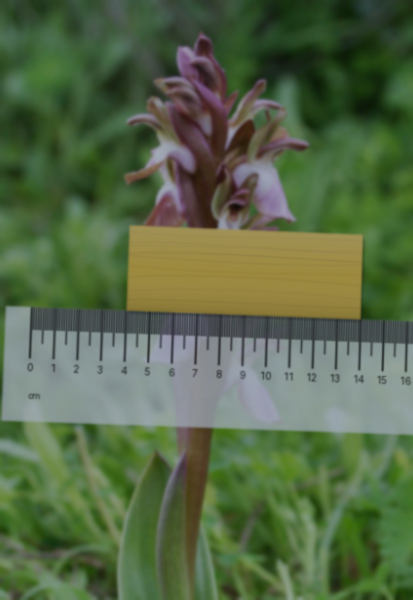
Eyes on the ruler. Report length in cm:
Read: 10 cm
